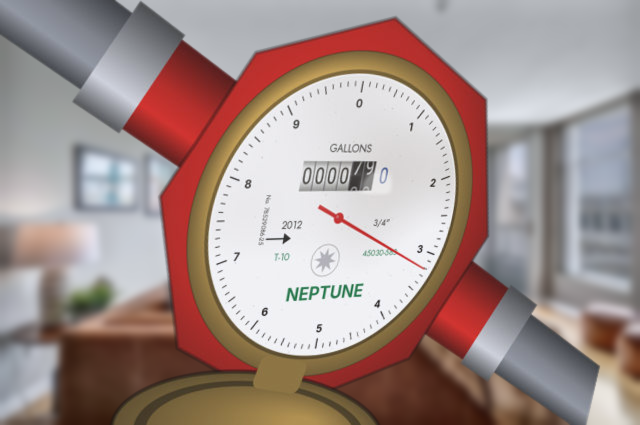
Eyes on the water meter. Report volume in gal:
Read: 793.2 gal
